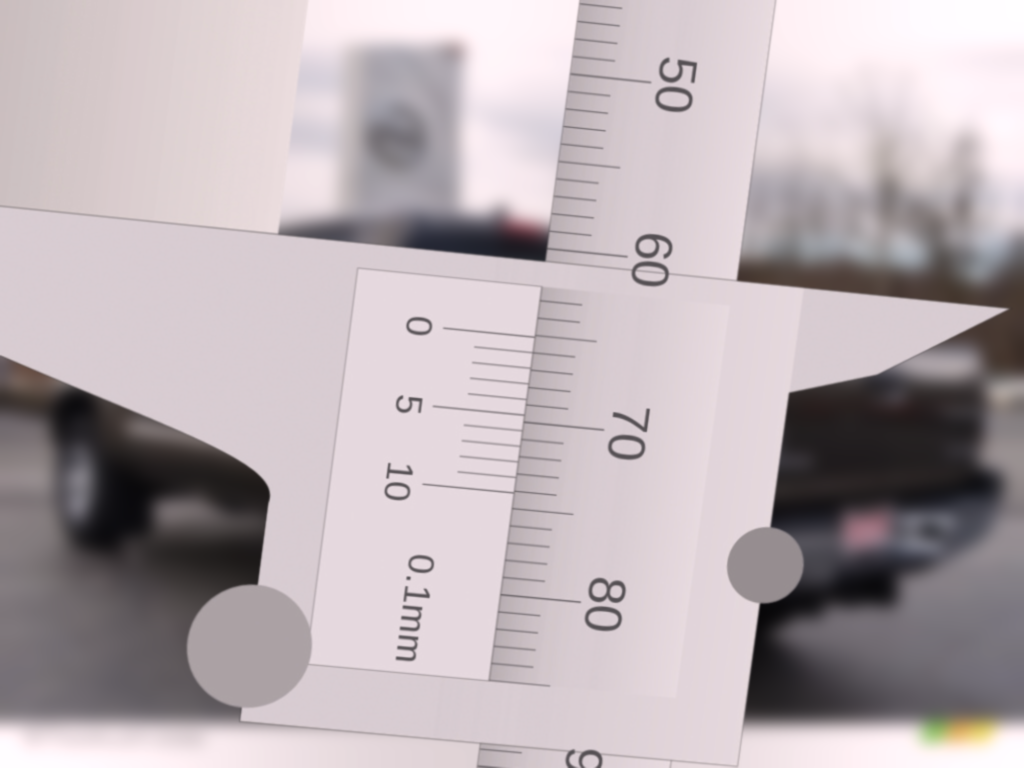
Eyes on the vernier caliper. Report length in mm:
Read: 65.1 mm
